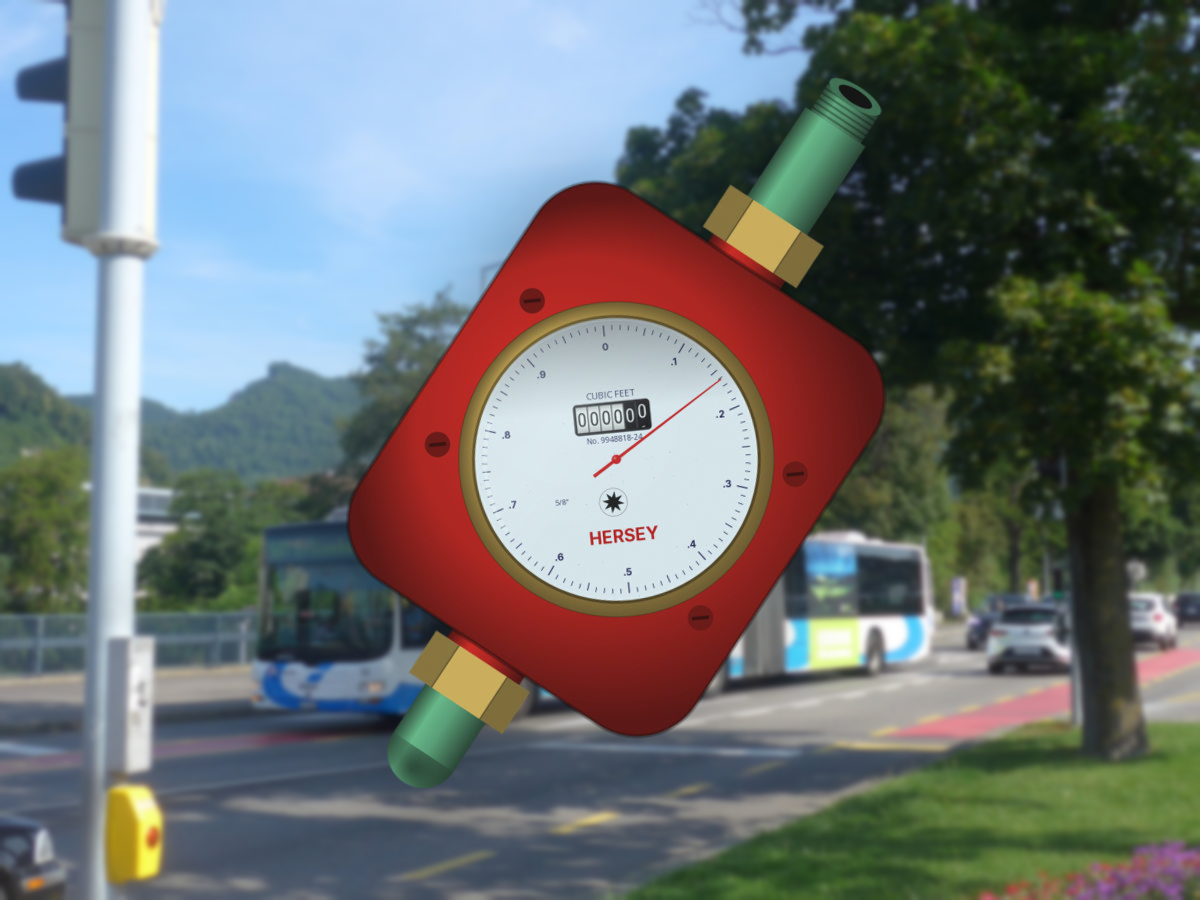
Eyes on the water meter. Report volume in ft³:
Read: 0.16 ft³
